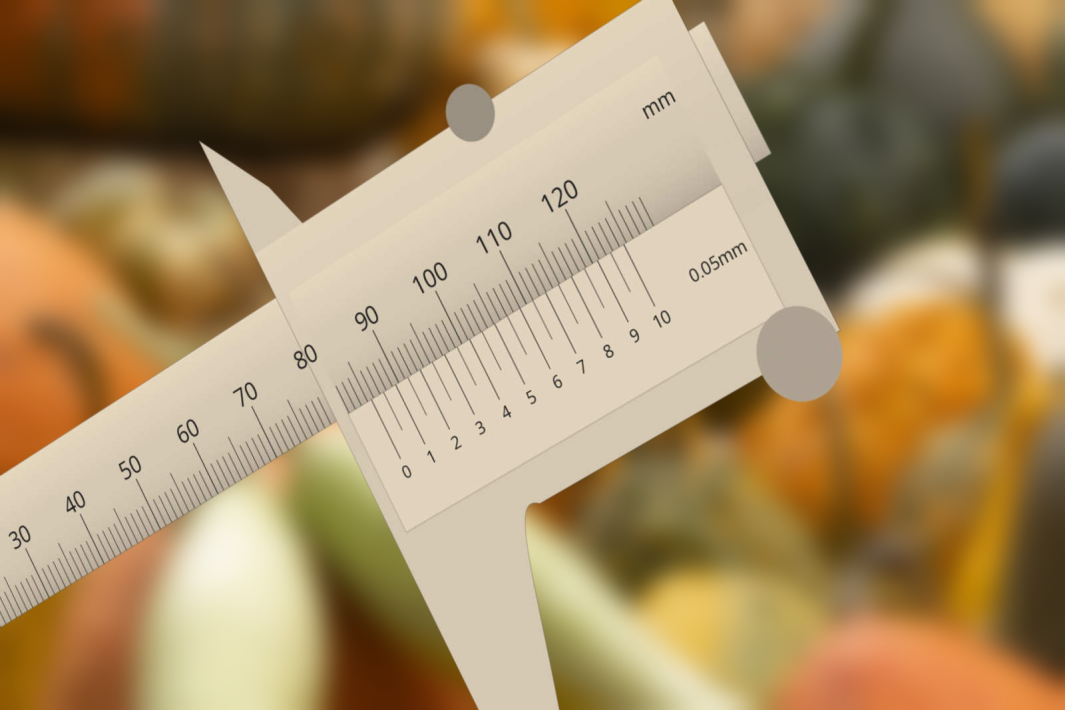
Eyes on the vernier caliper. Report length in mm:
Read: 85.6 mm
